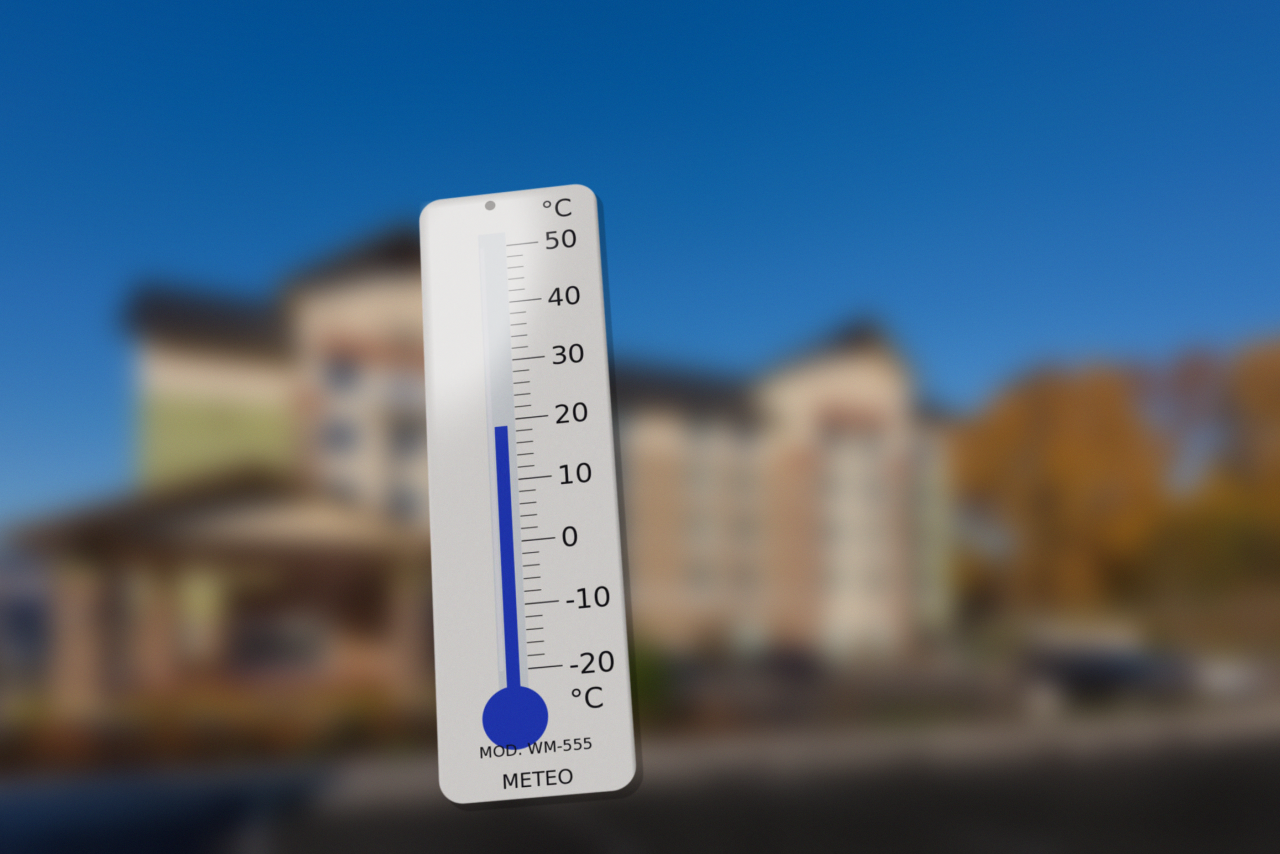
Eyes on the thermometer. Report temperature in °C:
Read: 19 °C
